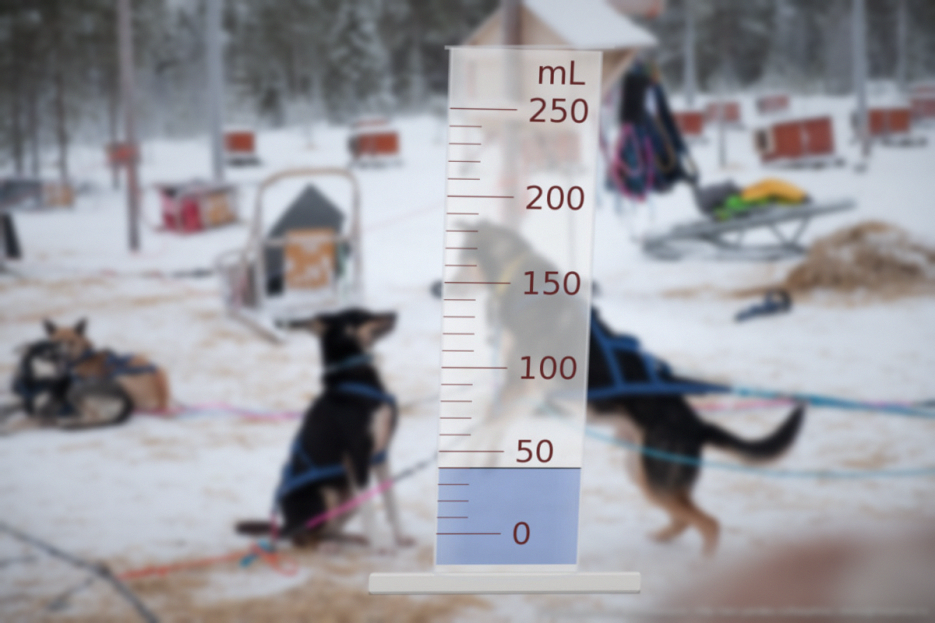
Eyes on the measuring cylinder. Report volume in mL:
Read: 40 mL
